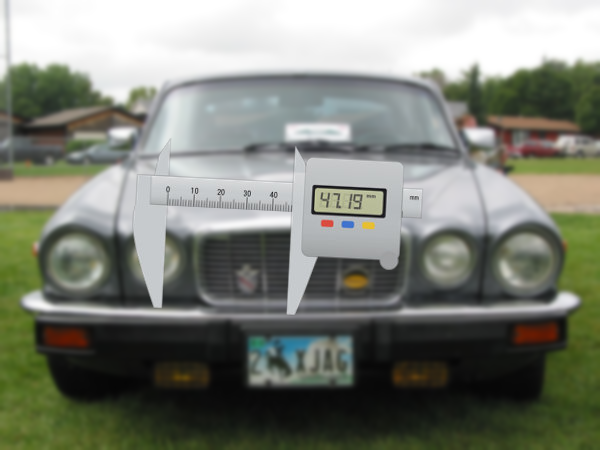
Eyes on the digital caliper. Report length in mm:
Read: 47.19 mm
